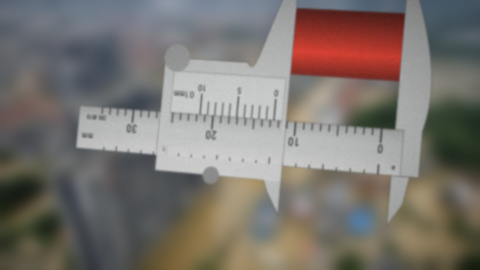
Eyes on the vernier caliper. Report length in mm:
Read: 12.6 mm
